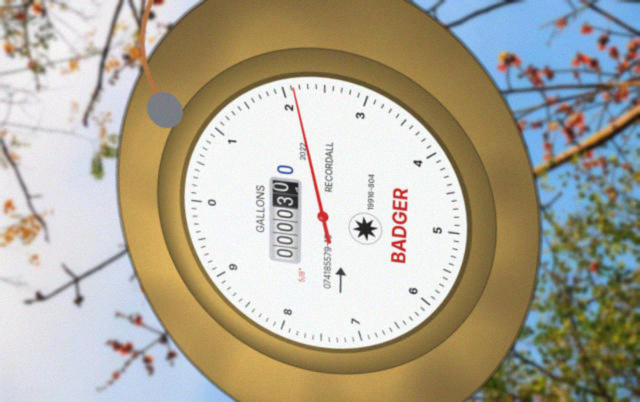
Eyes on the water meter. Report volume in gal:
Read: 302.1 gal
